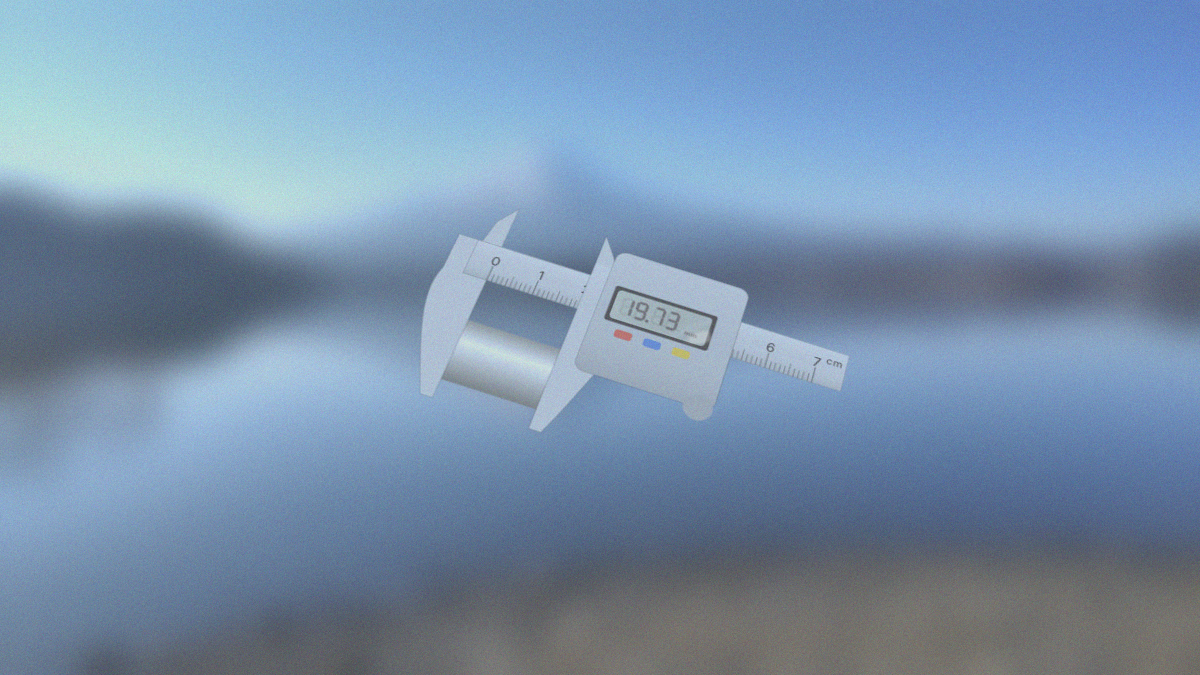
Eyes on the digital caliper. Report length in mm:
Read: 19.73 mm
